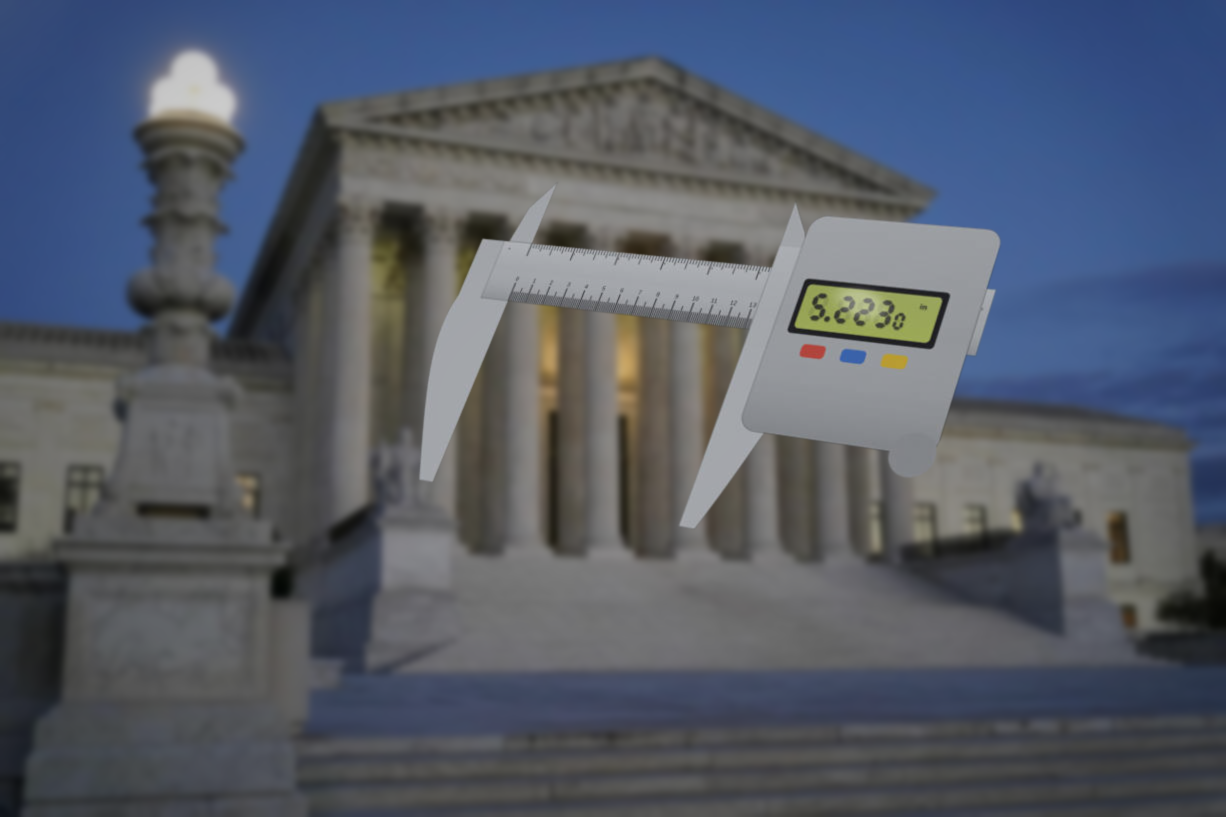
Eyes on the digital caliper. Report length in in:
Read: 5.2230 in
